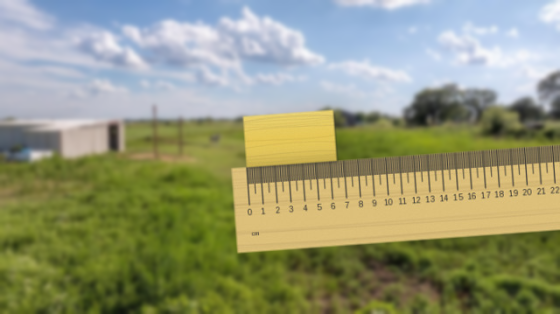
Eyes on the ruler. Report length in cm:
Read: 6.5 cm
